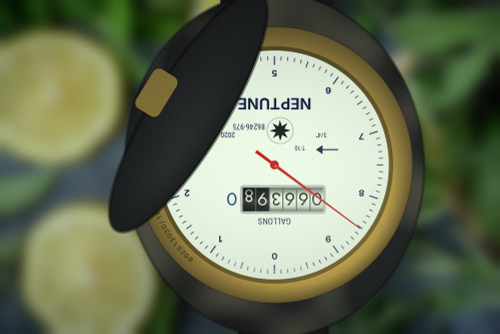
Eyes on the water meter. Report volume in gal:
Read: 663978.5 gal
